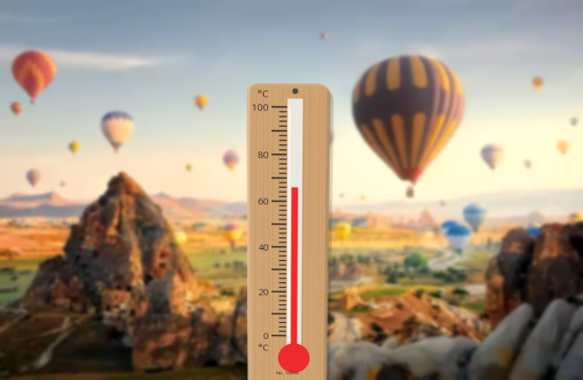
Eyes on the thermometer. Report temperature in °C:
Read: 66 °C
